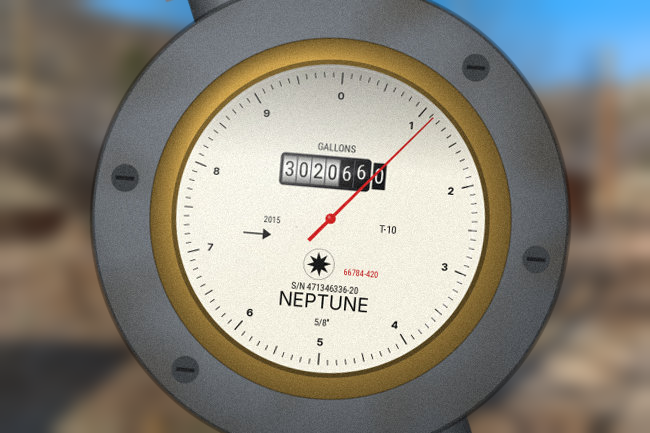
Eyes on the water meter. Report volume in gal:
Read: 3020661.1 gal
